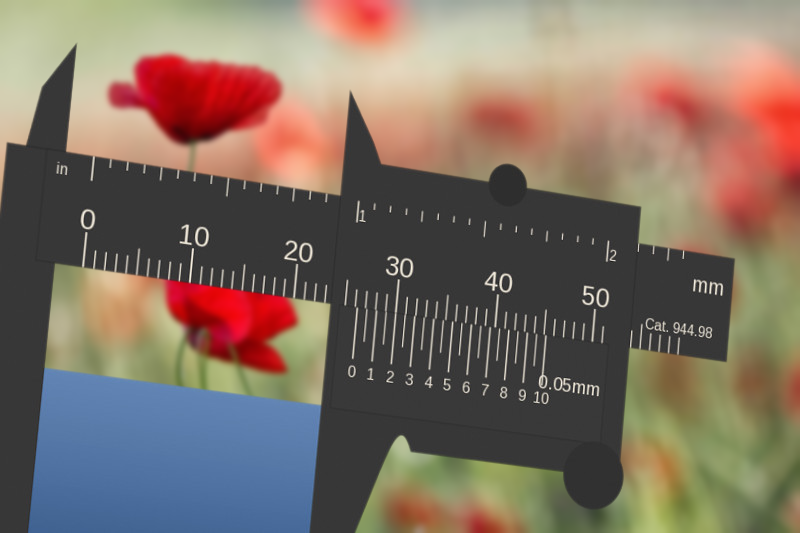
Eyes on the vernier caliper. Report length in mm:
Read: 26.2 mm
